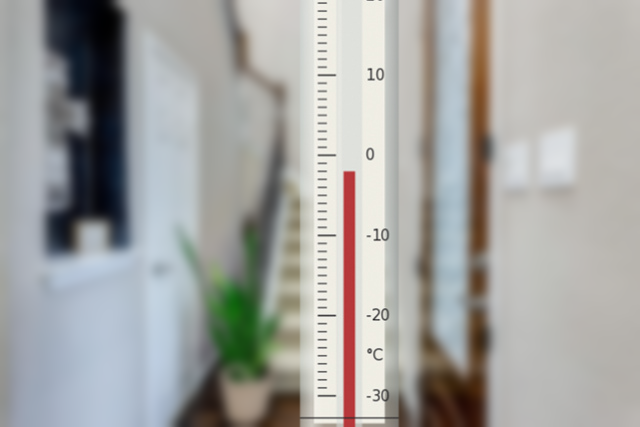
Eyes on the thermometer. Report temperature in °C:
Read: -2 °C
